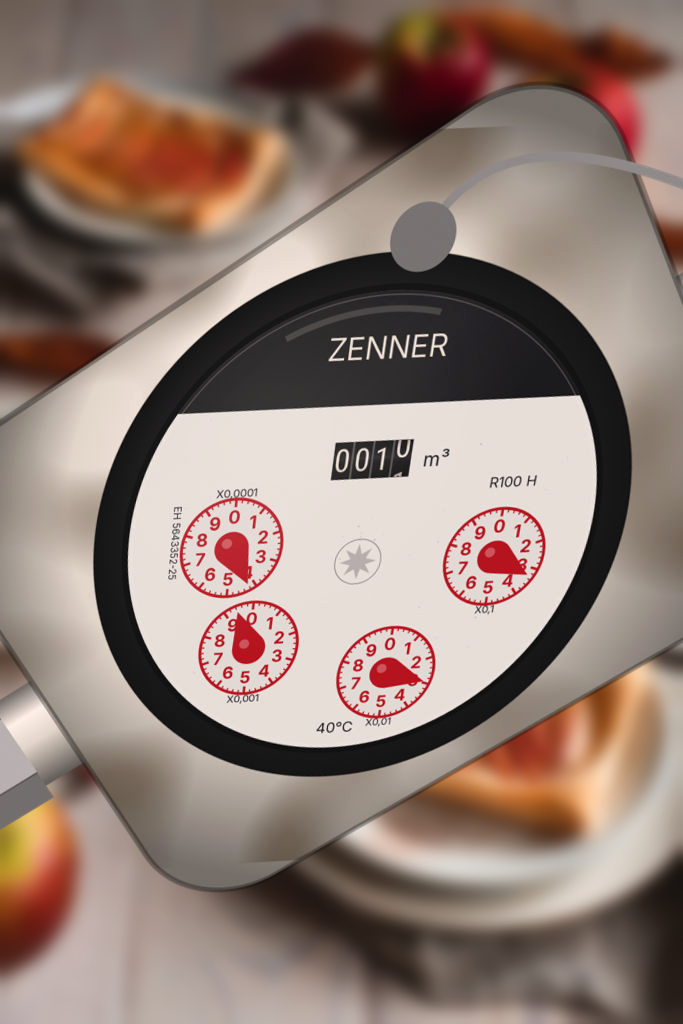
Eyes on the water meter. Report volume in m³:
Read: 10.3294 m³
